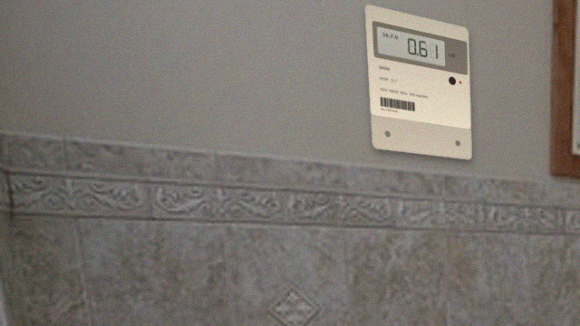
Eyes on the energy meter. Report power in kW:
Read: 0.61 kW
